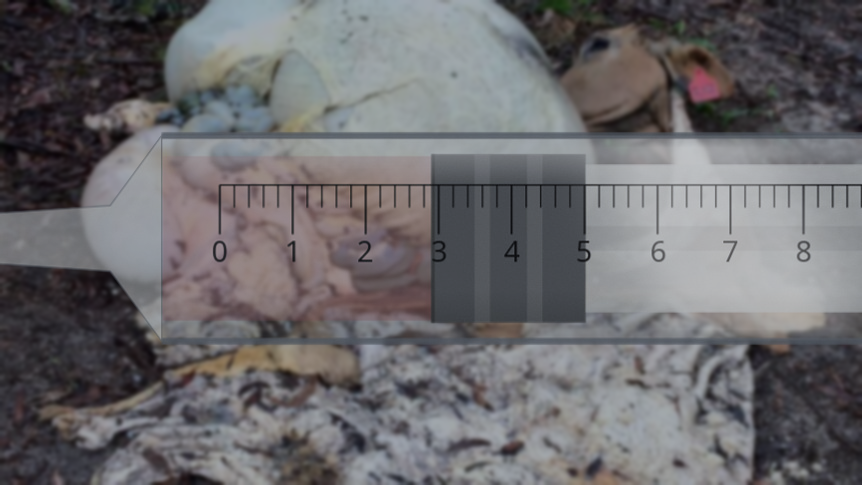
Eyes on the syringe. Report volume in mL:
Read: 2.9 mL
